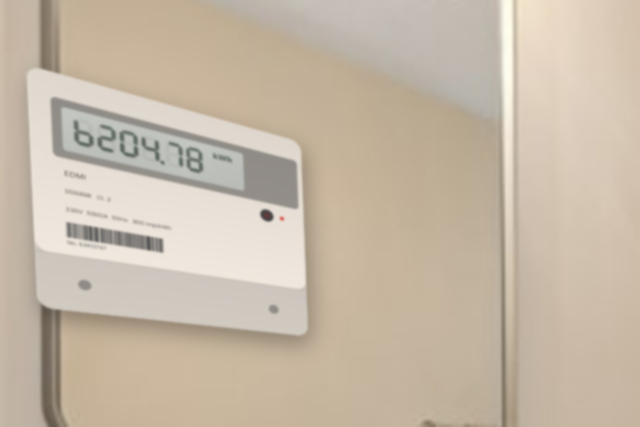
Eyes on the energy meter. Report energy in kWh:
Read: 6204.78 kWh
